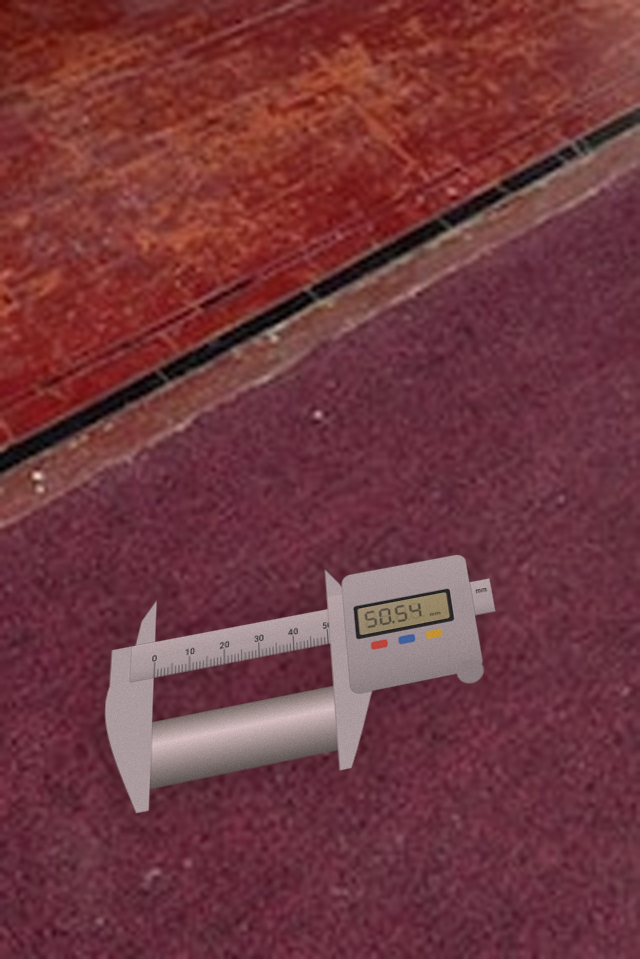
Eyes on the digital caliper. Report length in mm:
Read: 50.54 mm
